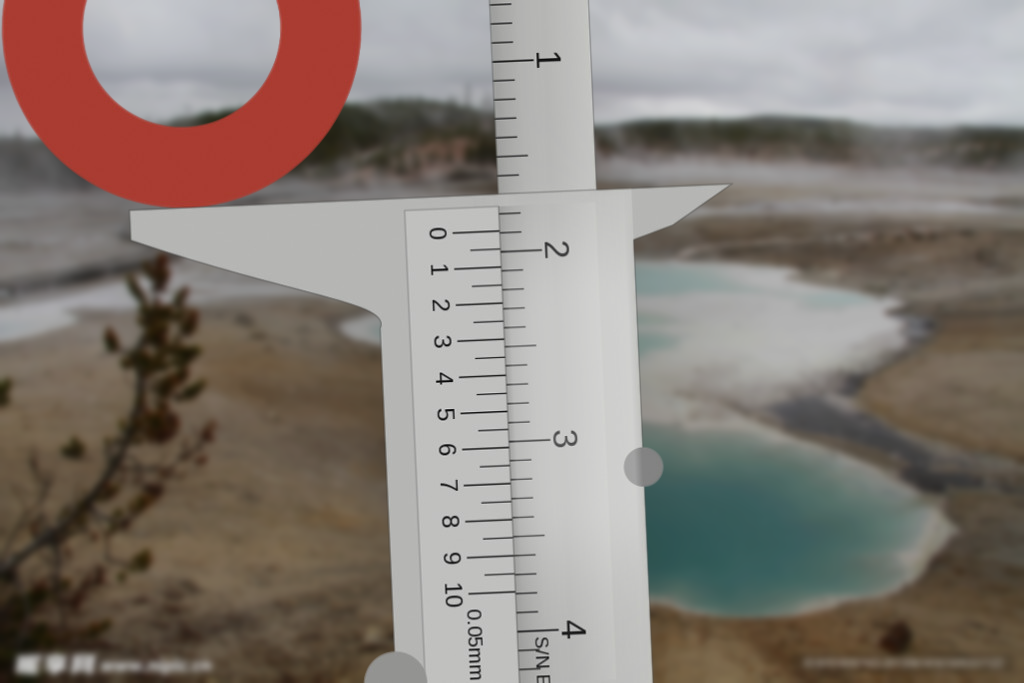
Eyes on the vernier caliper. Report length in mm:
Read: 18.9 mm
